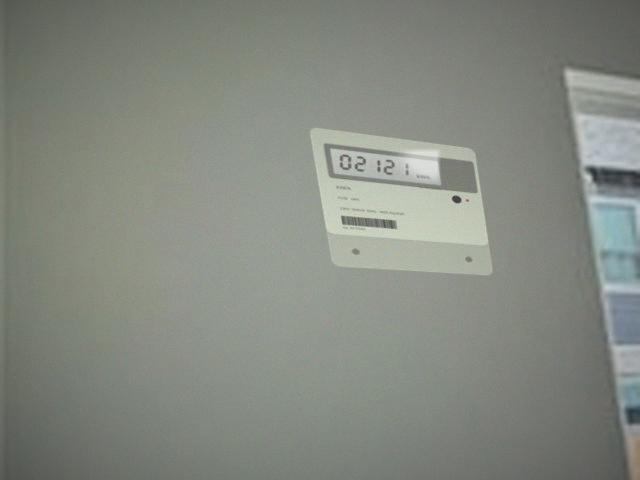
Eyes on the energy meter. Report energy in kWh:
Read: 2121 kWh
